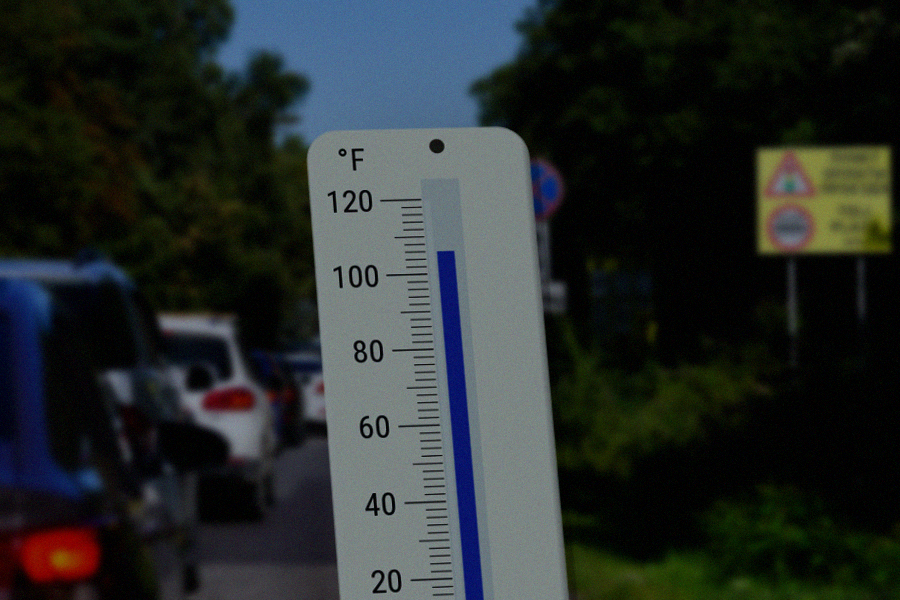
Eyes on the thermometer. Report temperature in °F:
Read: 106 °F
